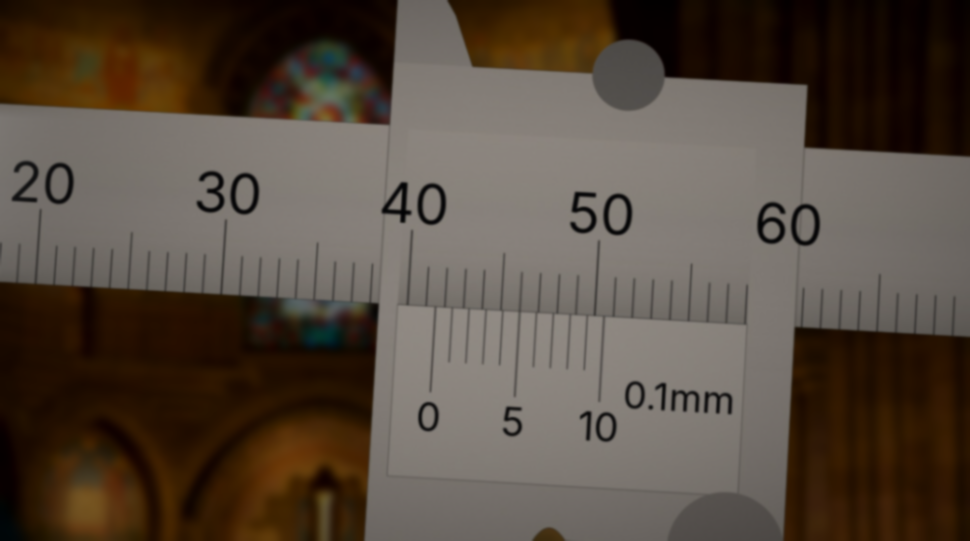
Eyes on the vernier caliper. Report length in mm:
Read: 41.5 mm
